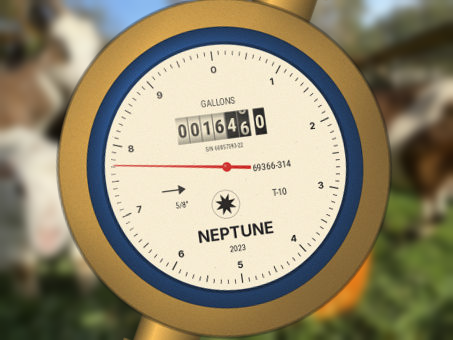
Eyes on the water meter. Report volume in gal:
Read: 16457.7 gal
